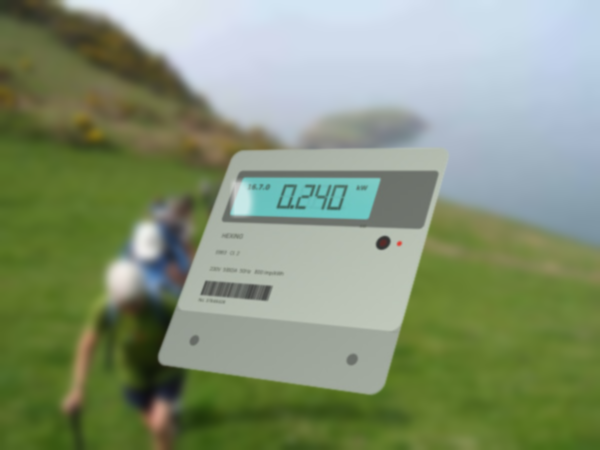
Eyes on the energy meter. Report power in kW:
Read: 0.240 kW
